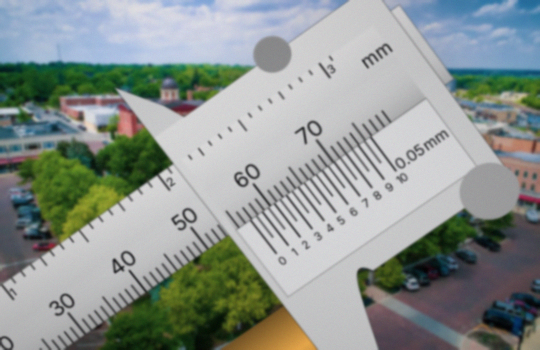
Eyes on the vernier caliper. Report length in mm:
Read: 56.8 mm
